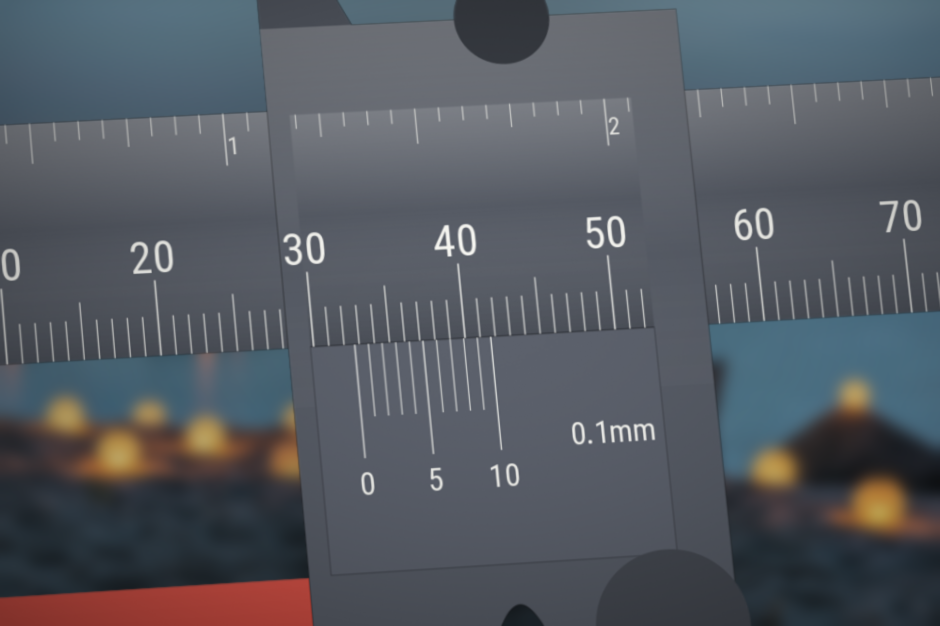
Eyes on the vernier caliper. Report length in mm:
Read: 32.7 mm
